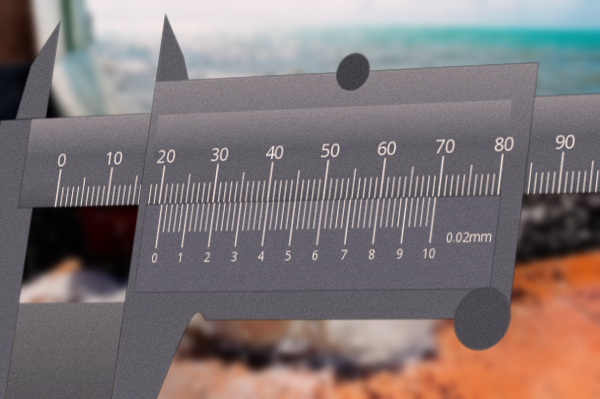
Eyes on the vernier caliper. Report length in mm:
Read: 20.5 mm
